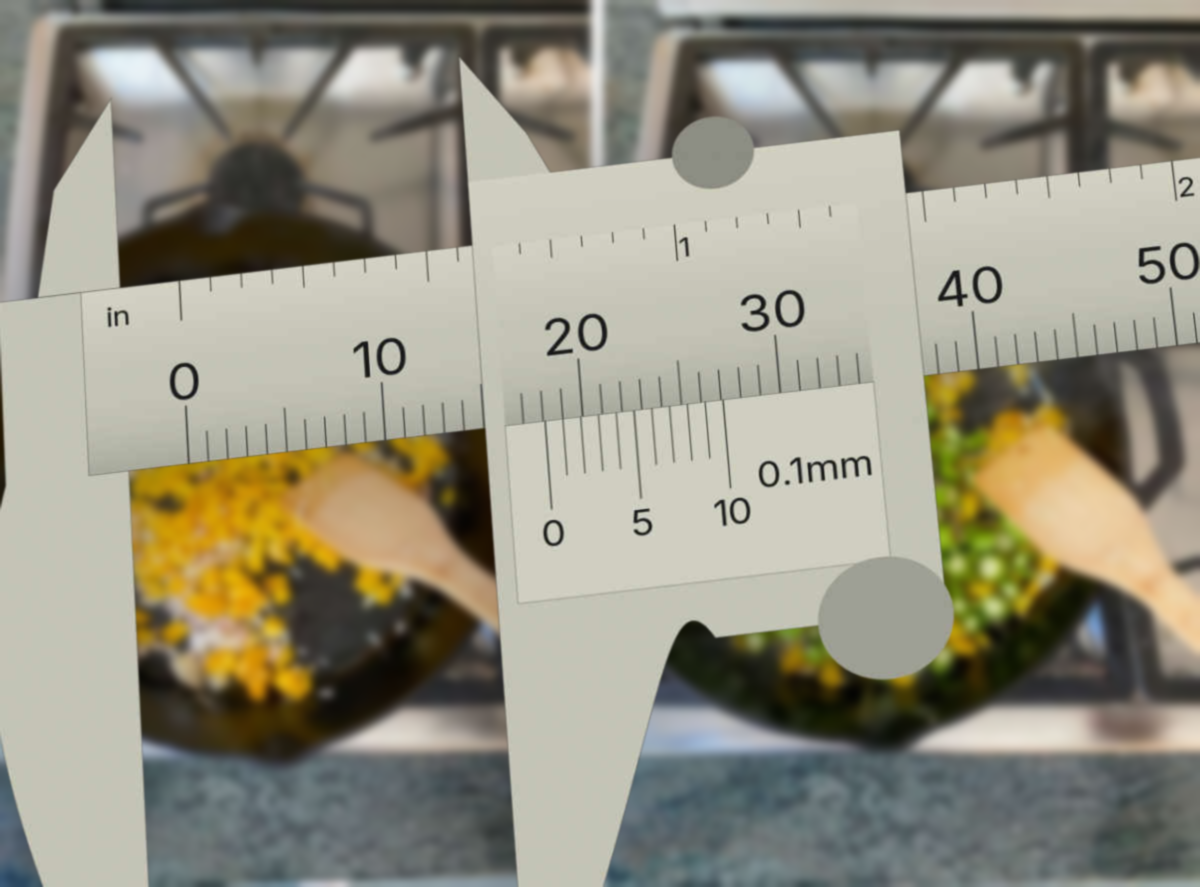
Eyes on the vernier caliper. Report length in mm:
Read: 18.1 mm
